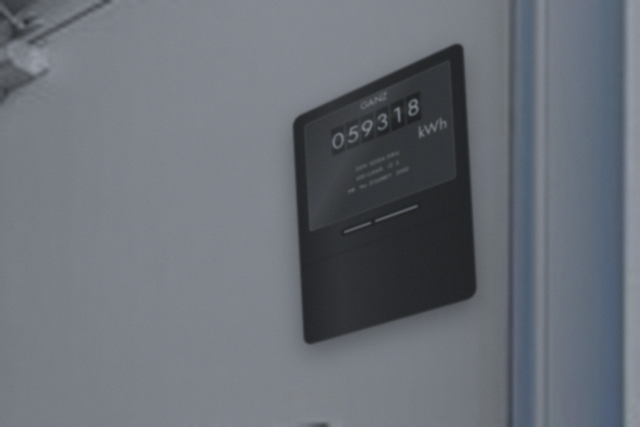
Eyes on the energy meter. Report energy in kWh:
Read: 59318 kWh
